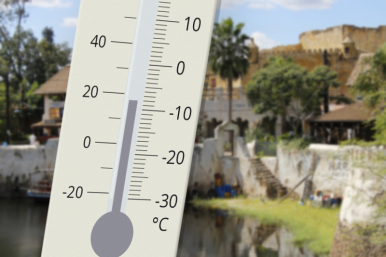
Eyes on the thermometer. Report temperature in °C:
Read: -8 °C
